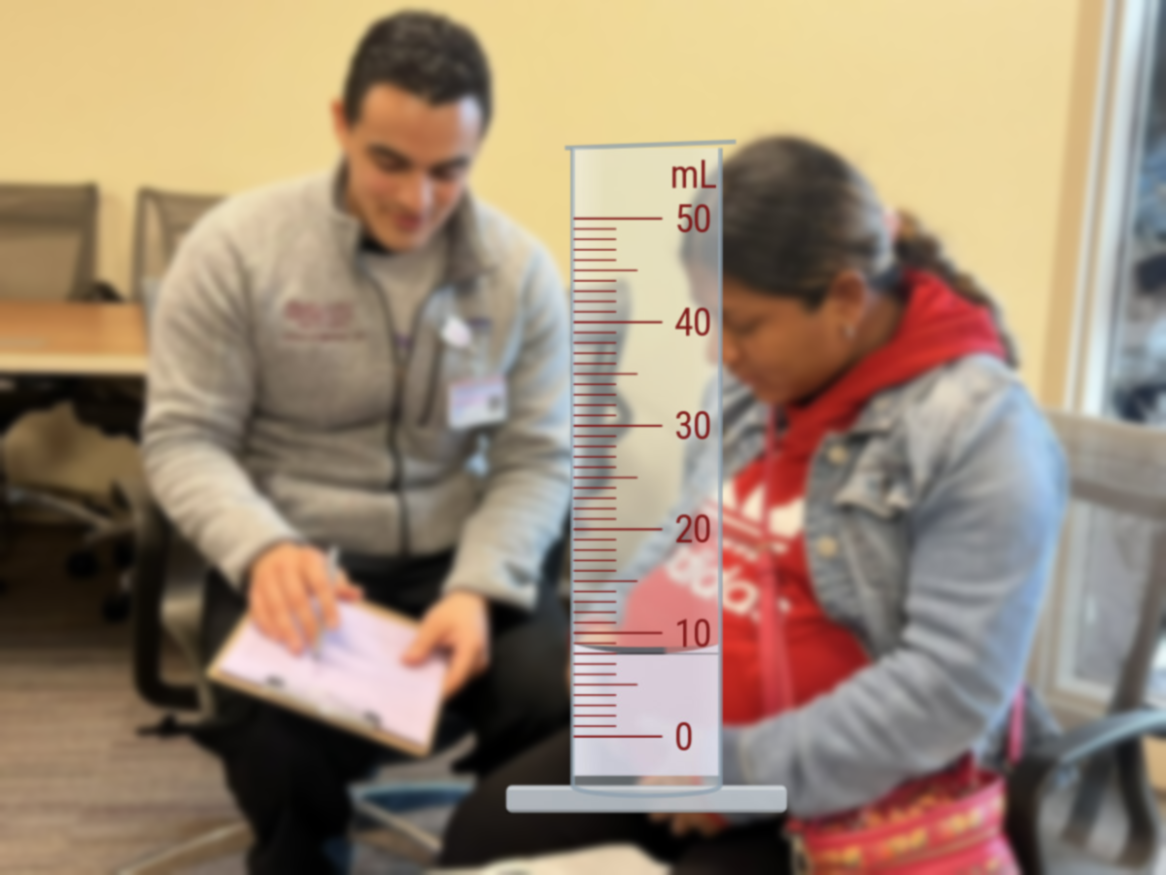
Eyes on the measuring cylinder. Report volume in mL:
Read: 8 mL
